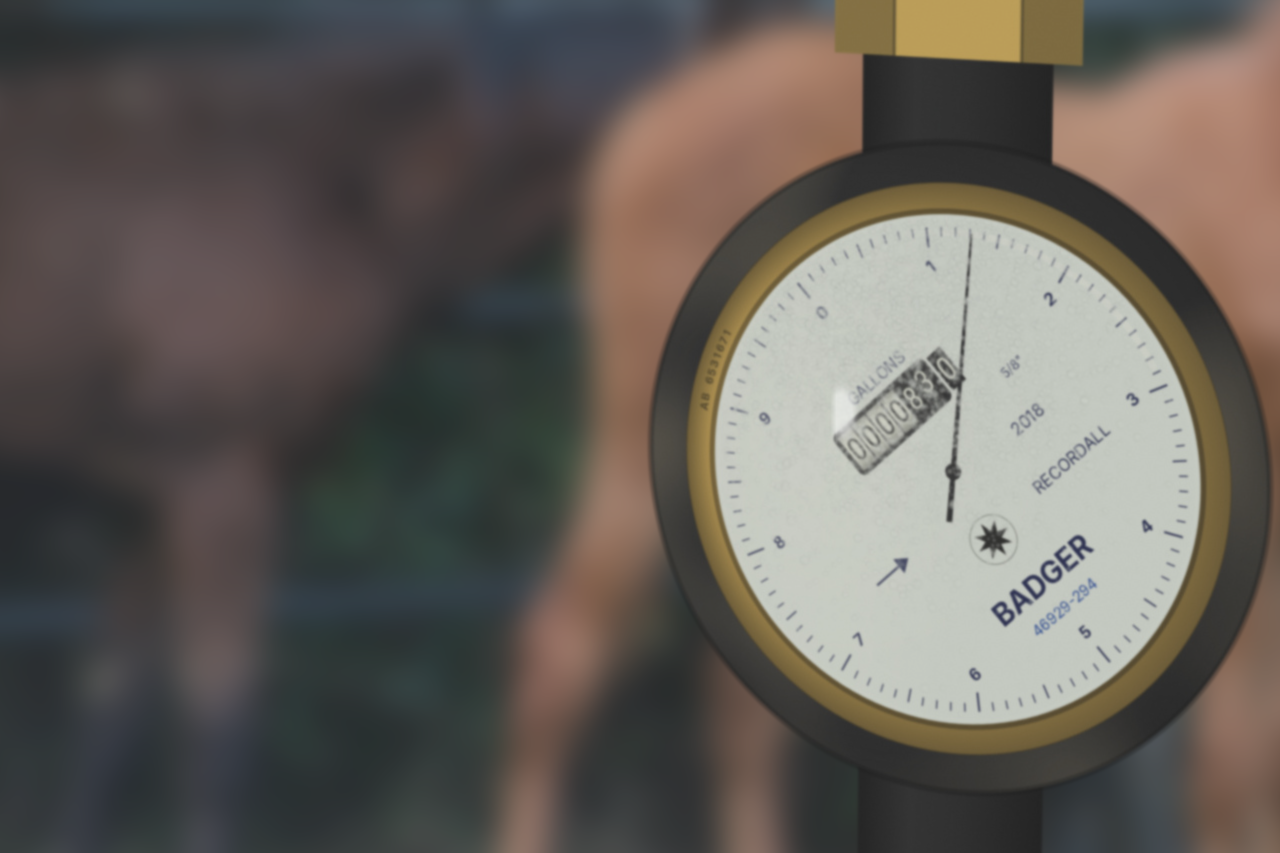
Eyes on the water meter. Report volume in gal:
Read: 831.3 gal
